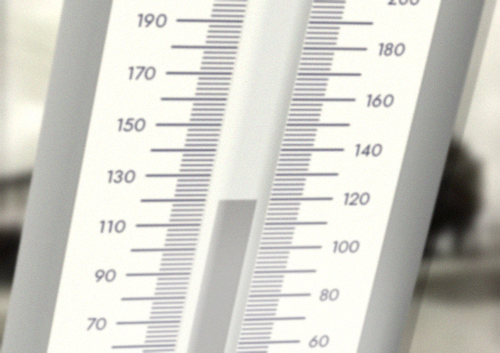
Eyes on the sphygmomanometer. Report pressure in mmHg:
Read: 120 mmHg
